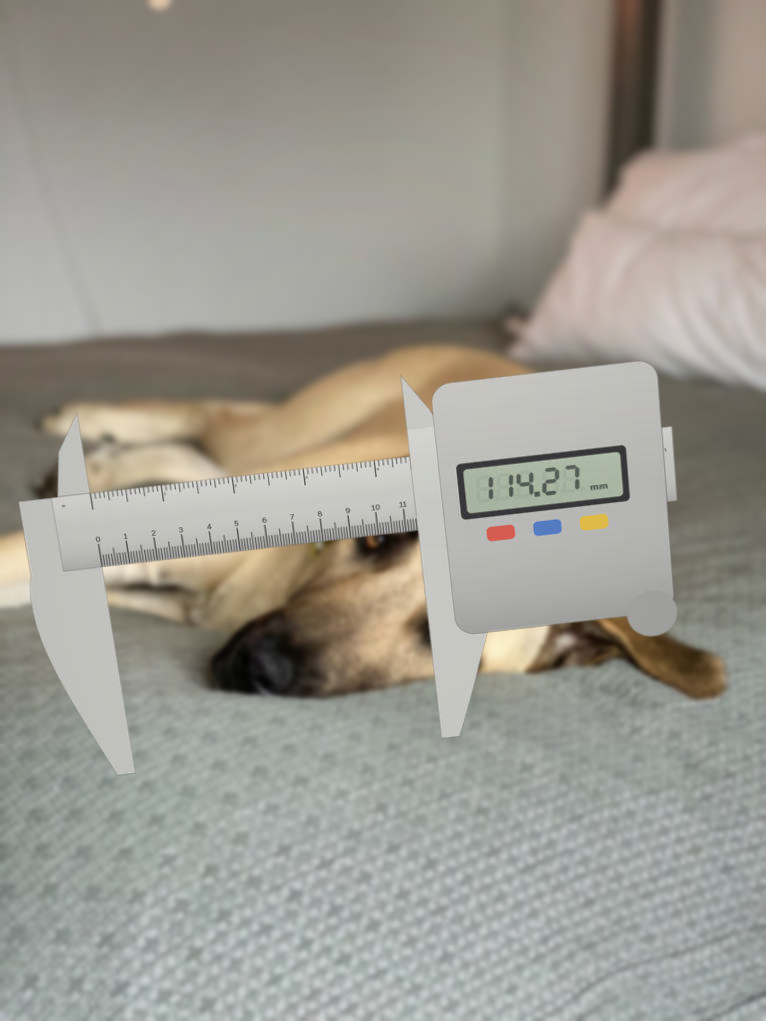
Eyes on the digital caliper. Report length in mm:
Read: 114.27 mm
